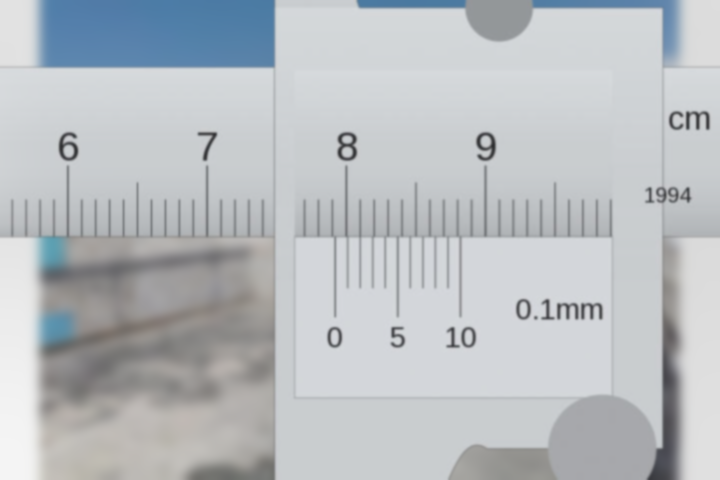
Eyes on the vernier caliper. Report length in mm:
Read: 79.2 mm
